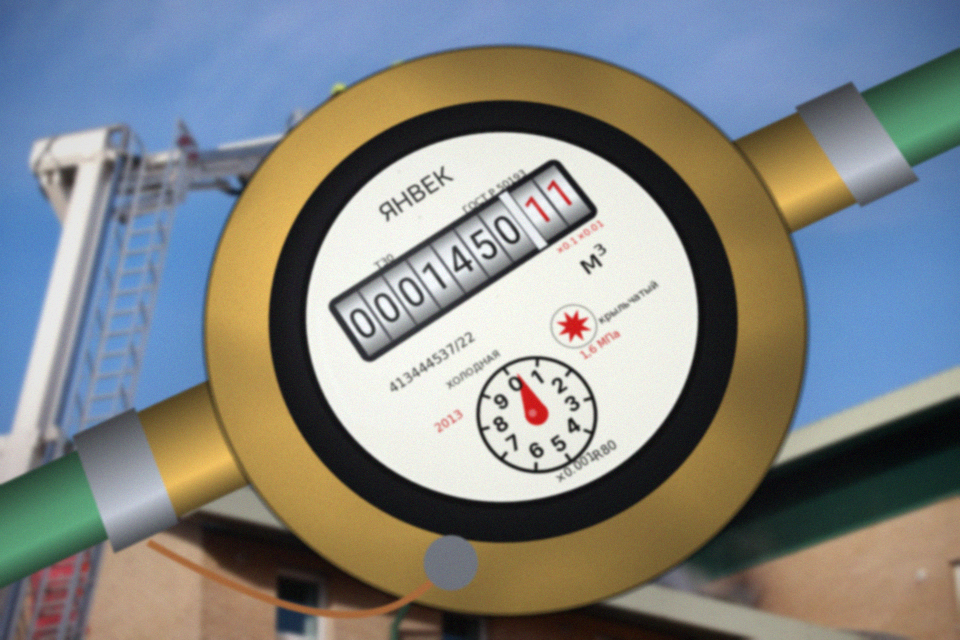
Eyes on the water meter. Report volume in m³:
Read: 1450.110 m³
